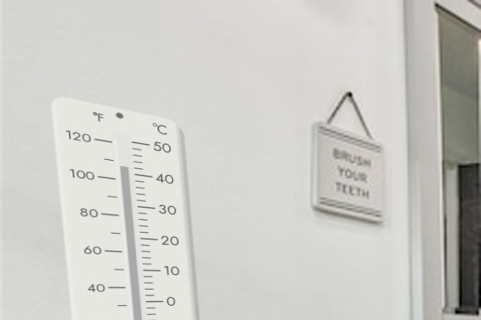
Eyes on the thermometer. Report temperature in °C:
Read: 42 °C
